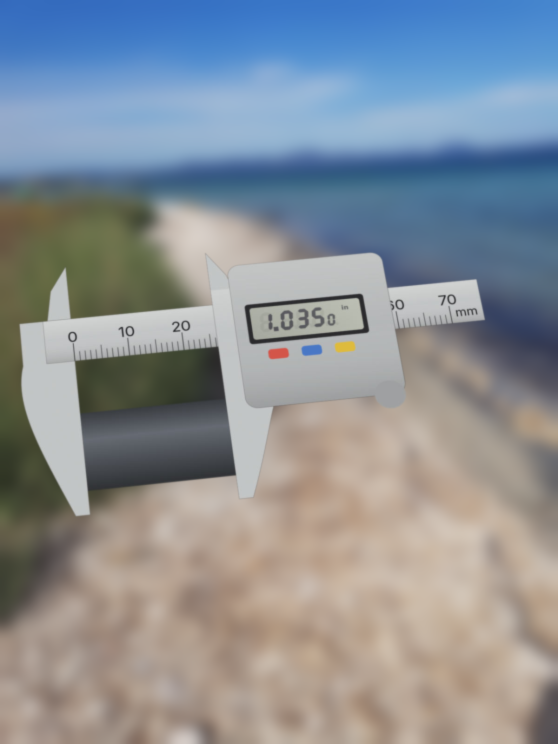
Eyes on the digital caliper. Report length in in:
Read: 1.0350 in
